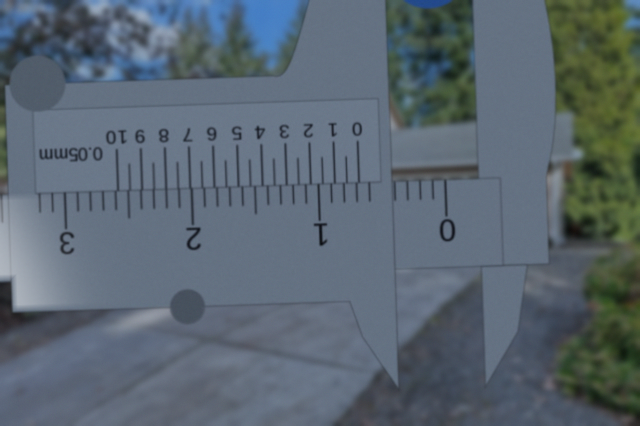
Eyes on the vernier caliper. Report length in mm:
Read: 6.8 mm
